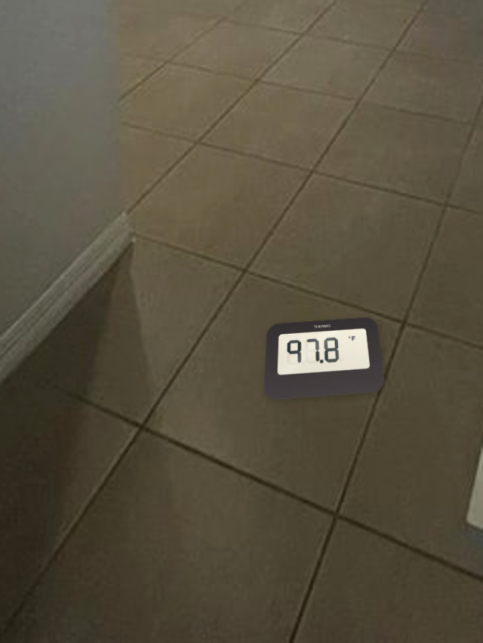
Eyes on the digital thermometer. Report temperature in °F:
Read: 97.8 °F
